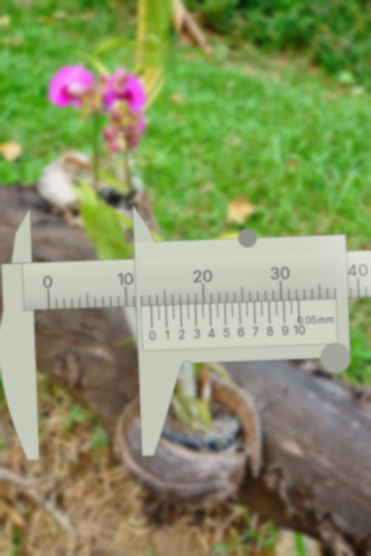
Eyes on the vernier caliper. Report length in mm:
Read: 13.2 mm
